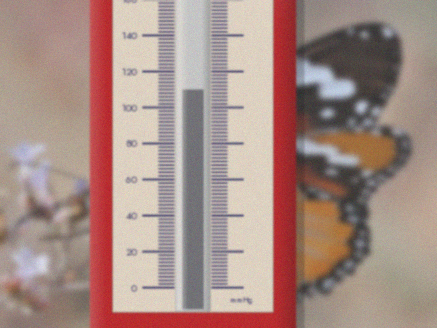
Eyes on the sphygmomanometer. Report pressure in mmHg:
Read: 110 mmHg
